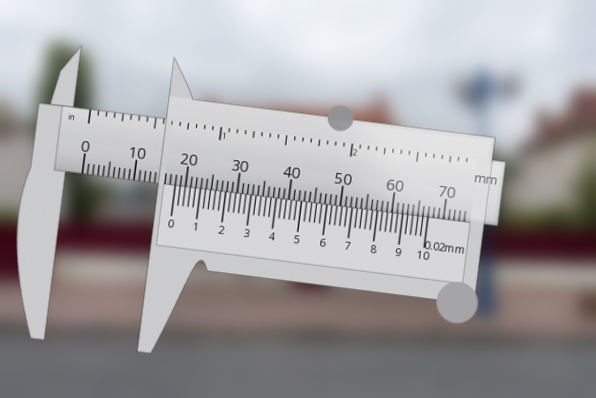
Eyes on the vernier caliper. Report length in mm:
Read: 18.0 mm
